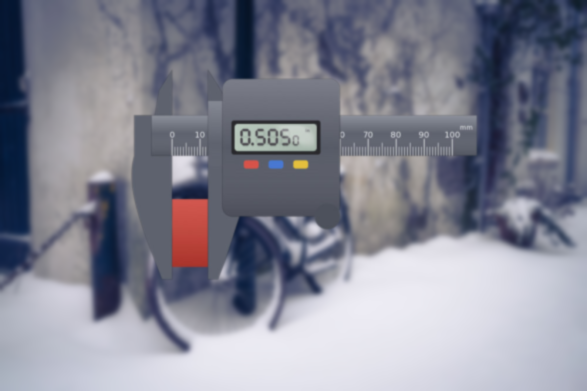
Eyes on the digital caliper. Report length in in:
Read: 0.5050 in
